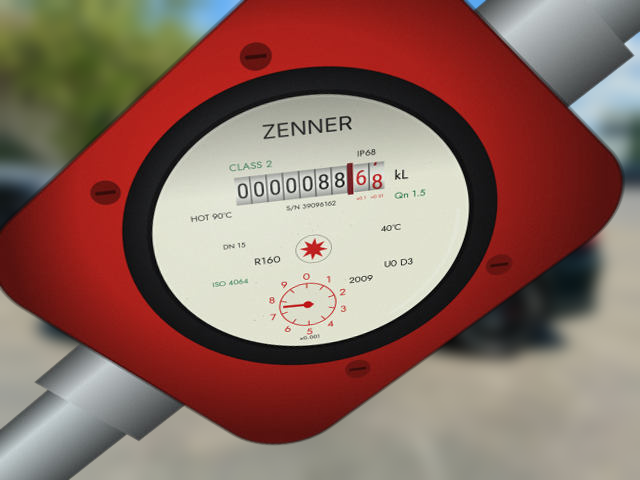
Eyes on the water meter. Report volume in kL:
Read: 88.677 kL
